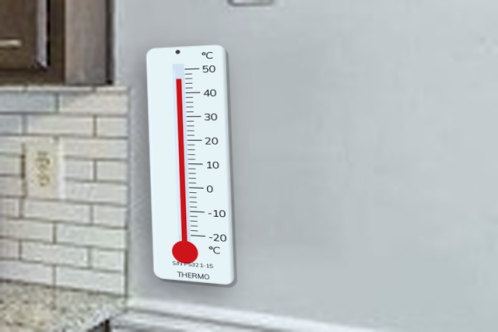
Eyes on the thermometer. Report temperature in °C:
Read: 46 °C
